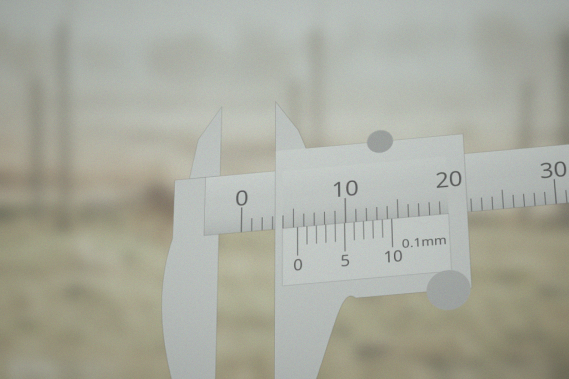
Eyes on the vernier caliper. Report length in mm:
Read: 5.4 mm
